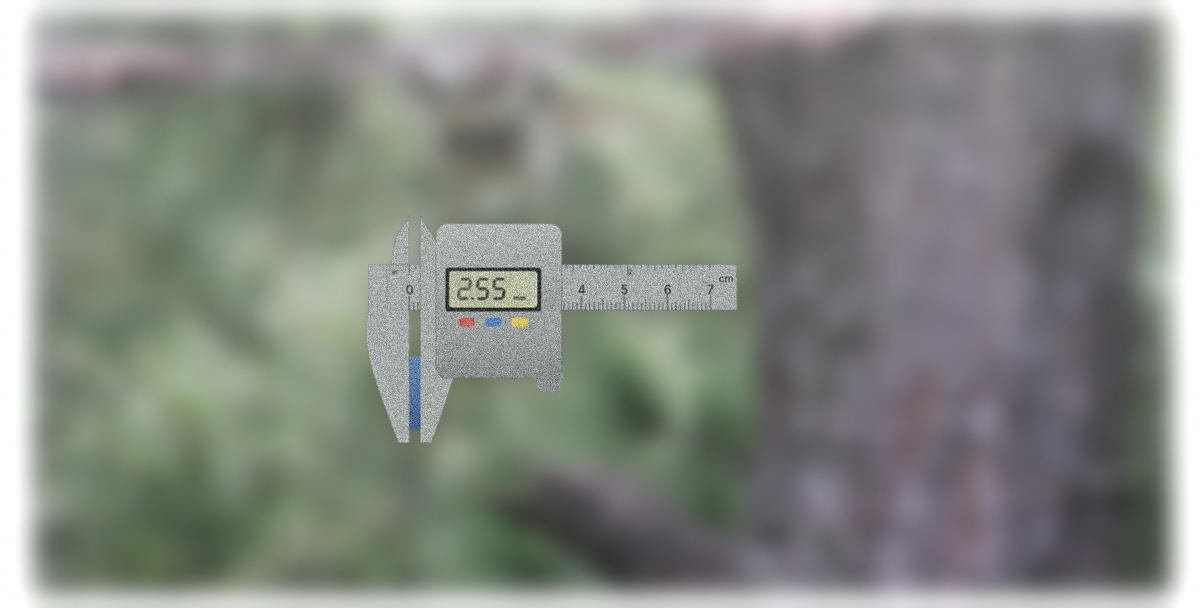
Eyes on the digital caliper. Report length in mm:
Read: 2.55 mm
